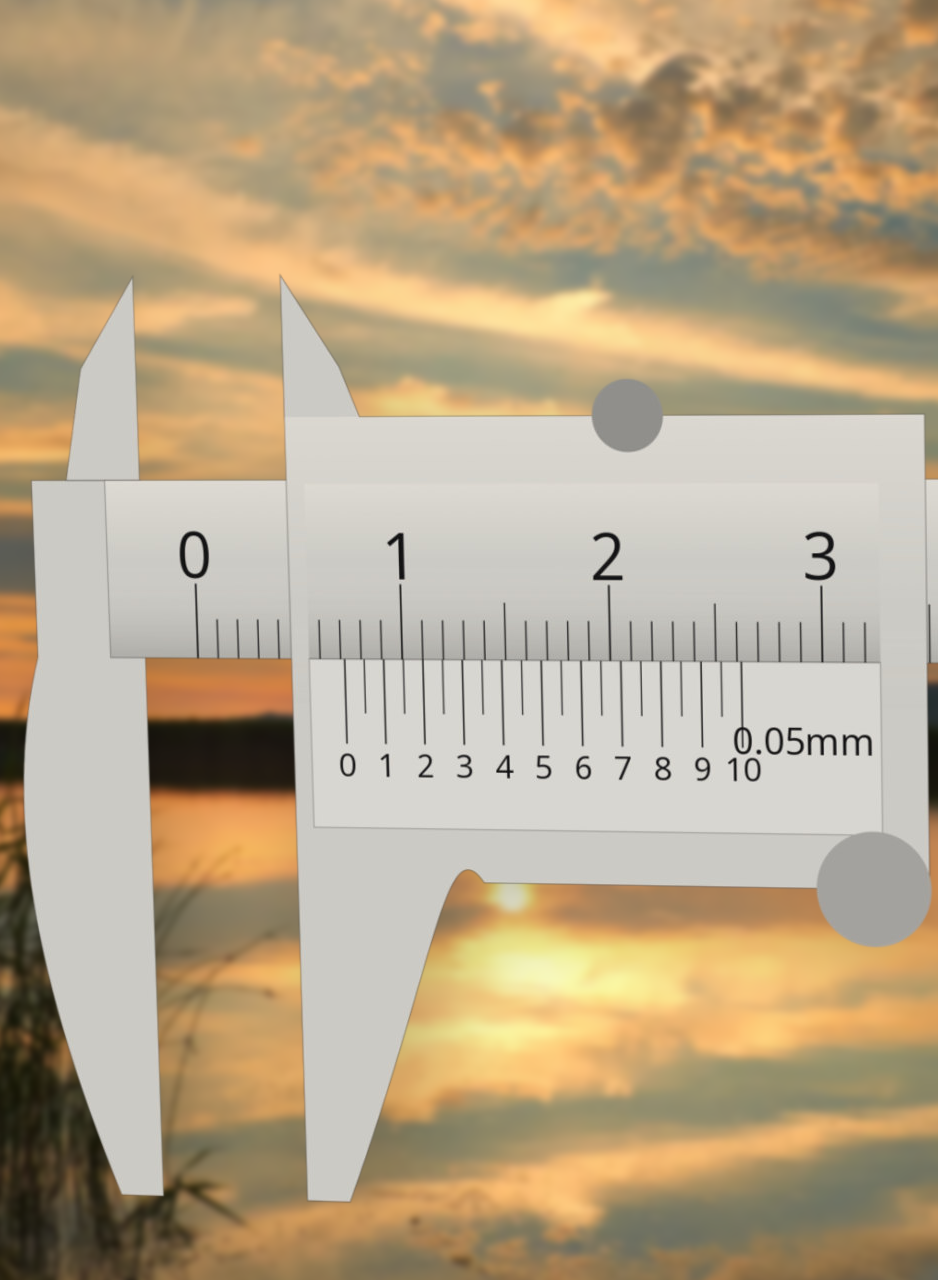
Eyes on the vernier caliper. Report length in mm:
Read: 7.2 mm
